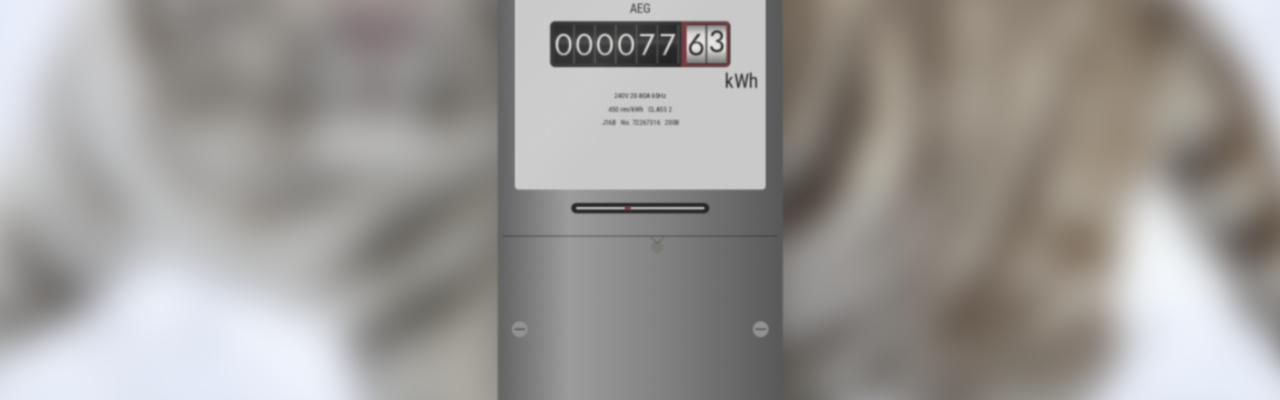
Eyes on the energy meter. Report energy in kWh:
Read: 77.63 kWh
